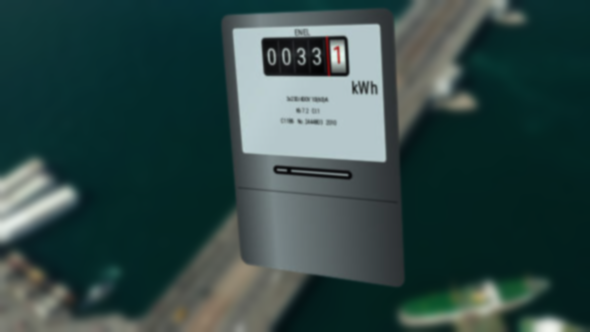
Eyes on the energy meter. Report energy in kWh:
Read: 33.1 kWh
